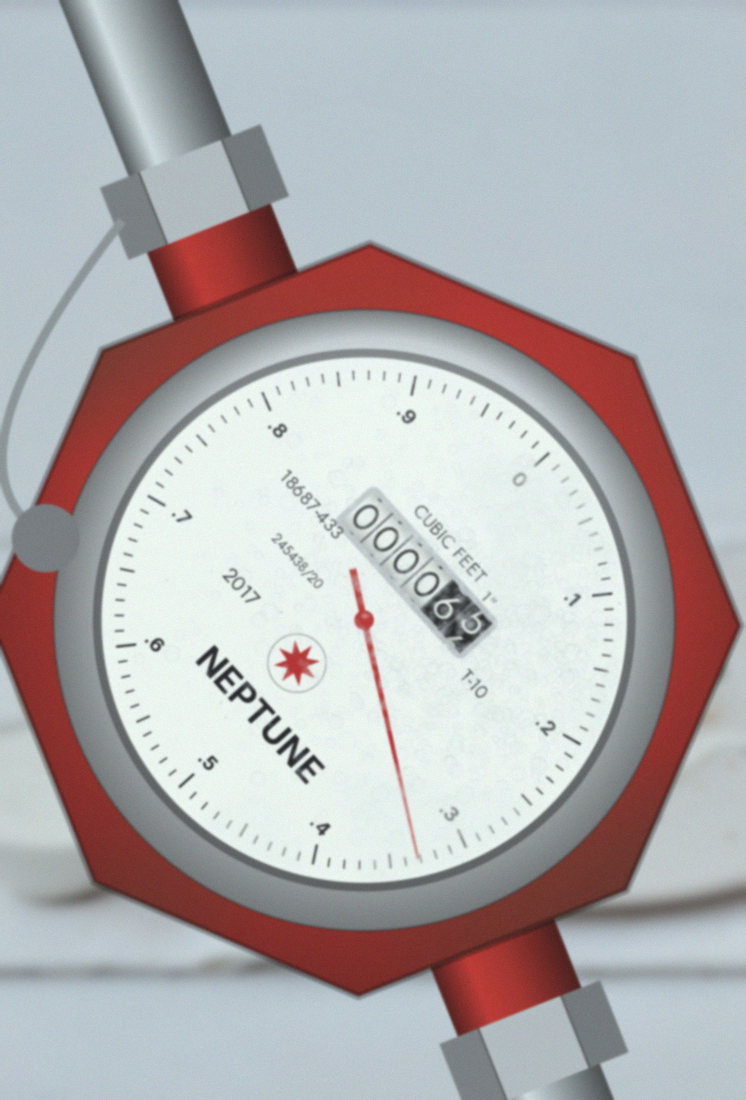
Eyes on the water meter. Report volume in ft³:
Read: 65.33 ft³
